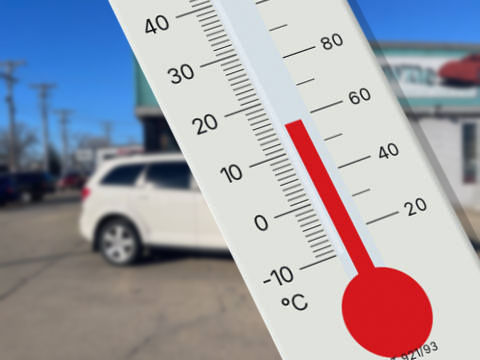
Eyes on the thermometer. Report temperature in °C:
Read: 15 °C
